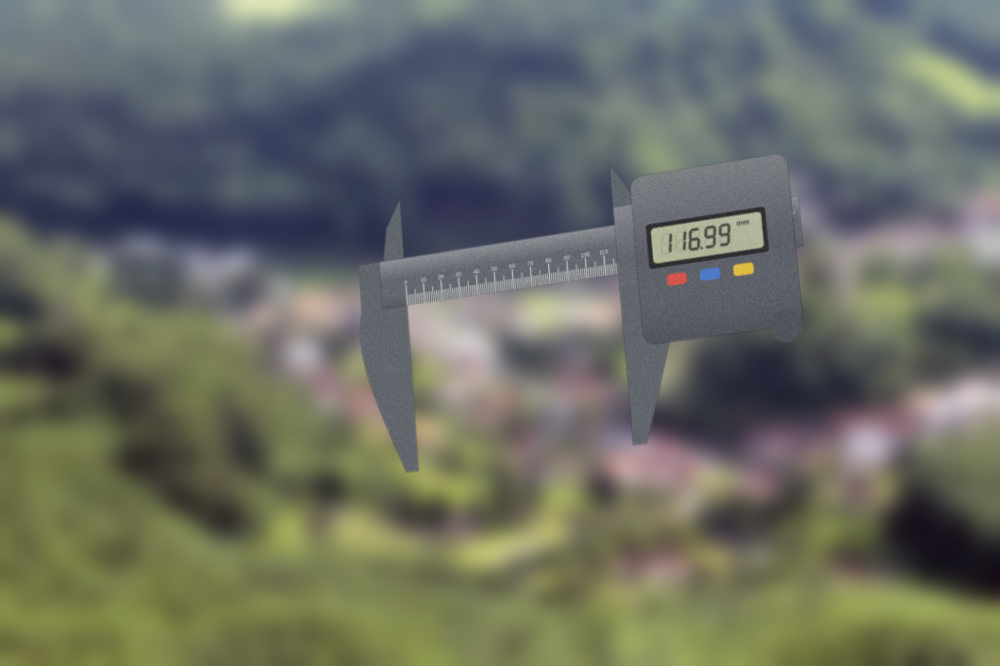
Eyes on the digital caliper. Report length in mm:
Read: 116.99 mm
